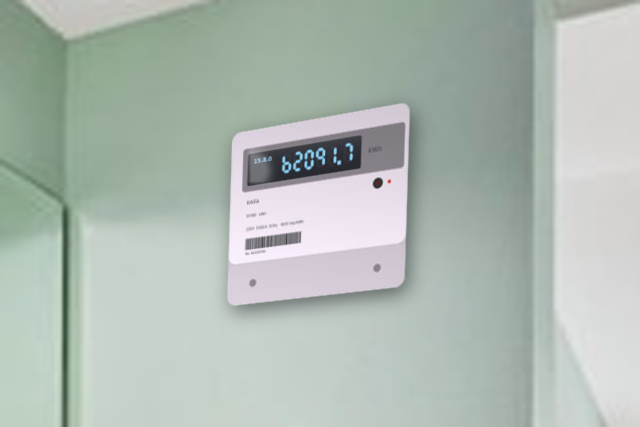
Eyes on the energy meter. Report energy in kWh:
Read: 62091.7 kWh
